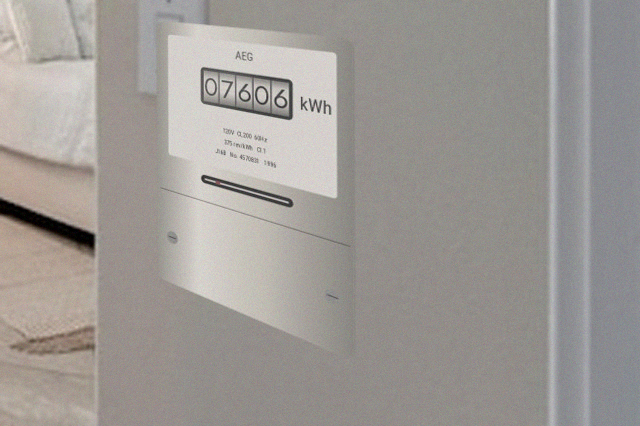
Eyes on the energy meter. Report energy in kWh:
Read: 7606 kWh
